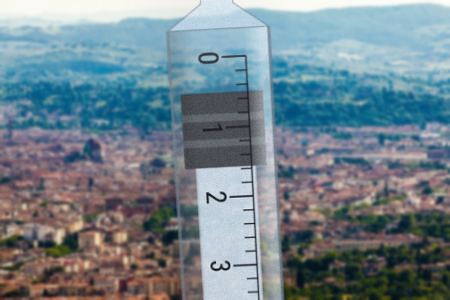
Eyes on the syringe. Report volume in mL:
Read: 0.5 mL
